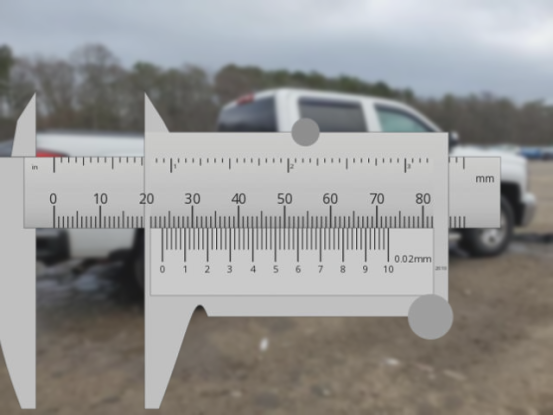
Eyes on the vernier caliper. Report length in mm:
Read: 23.5 mm
